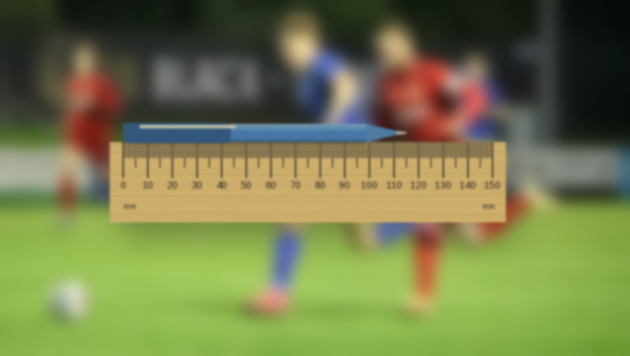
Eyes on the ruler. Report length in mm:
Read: 115 mm
